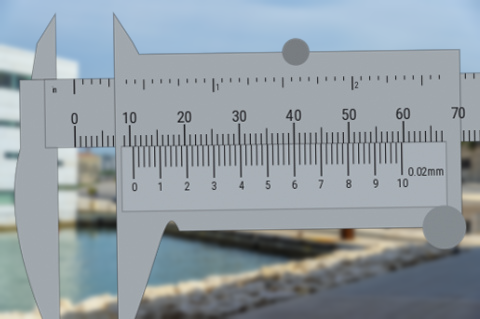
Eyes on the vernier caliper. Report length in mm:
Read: 10.6 mm
